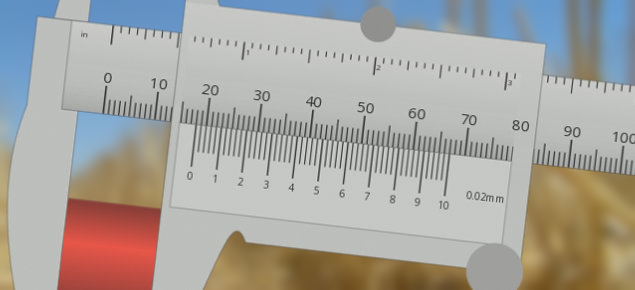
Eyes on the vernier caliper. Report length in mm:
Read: 18.0 mm
